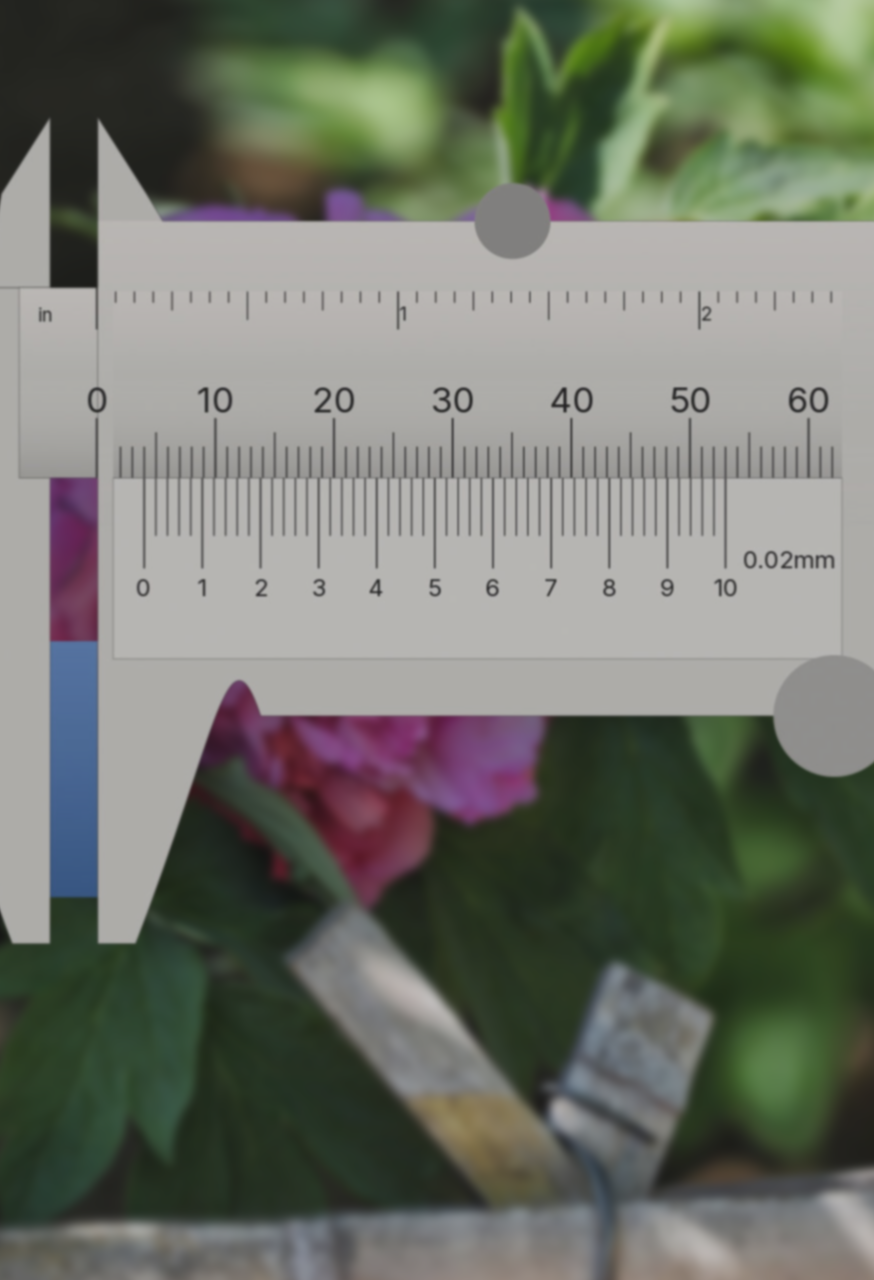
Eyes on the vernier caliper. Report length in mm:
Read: 4.0 mm
